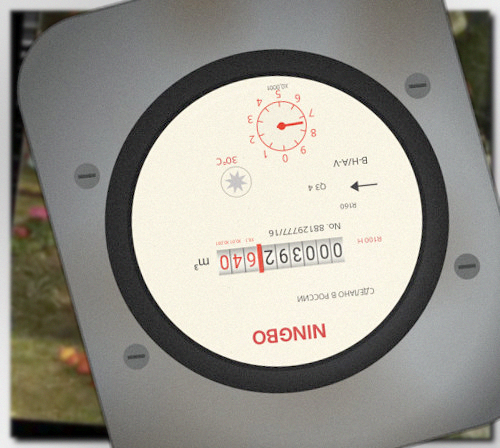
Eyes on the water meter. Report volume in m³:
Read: 392.6407 m³
